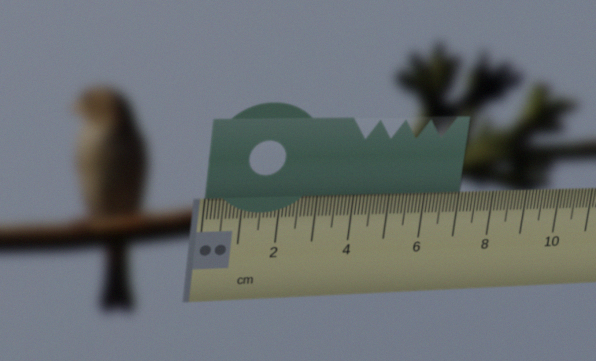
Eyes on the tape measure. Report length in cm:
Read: 7 cm
